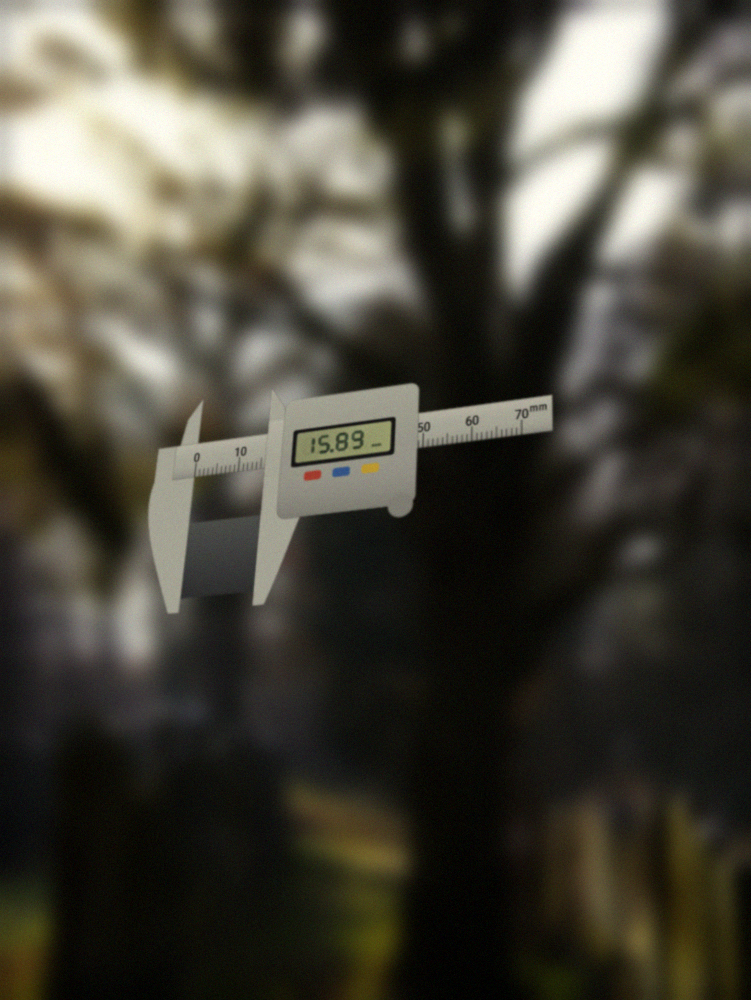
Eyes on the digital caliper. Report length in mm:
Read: 15.89 mm
